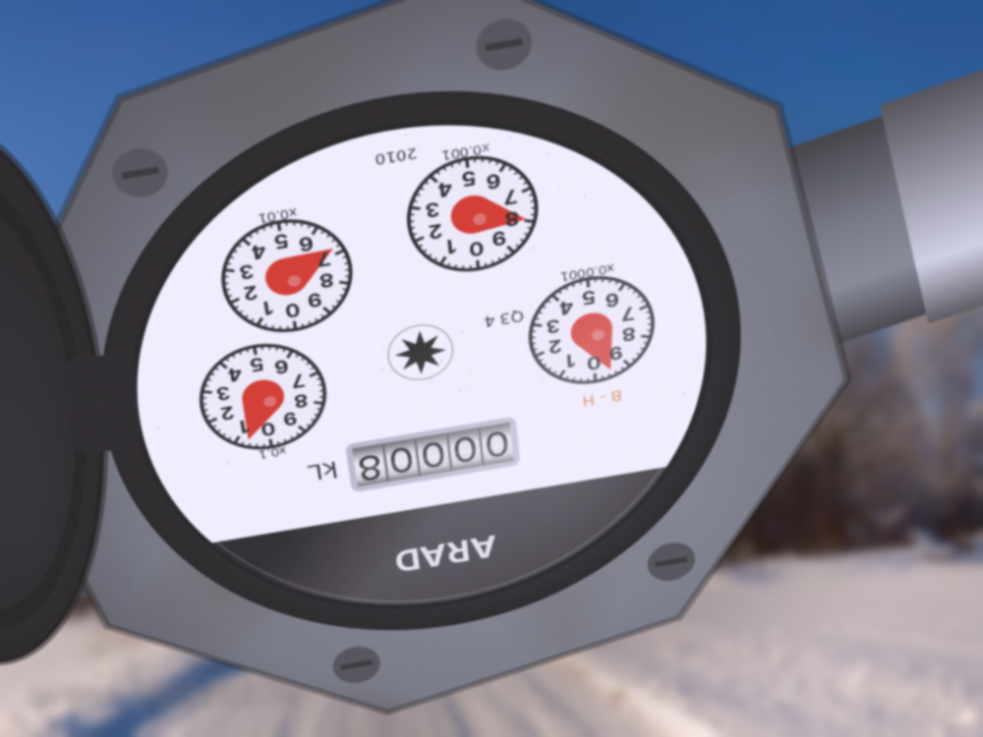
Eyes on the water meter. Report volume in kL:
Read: 8.0679 kL
